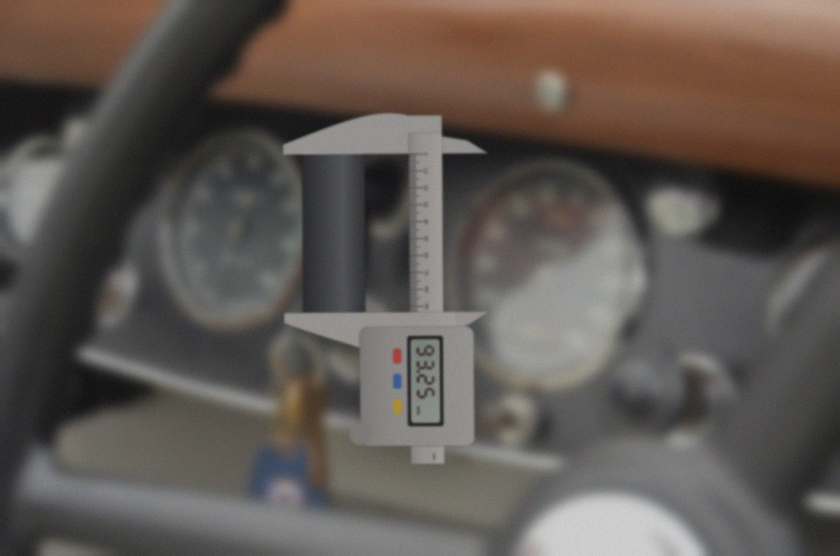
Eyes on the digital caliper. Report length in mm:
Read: 93.25 mm
